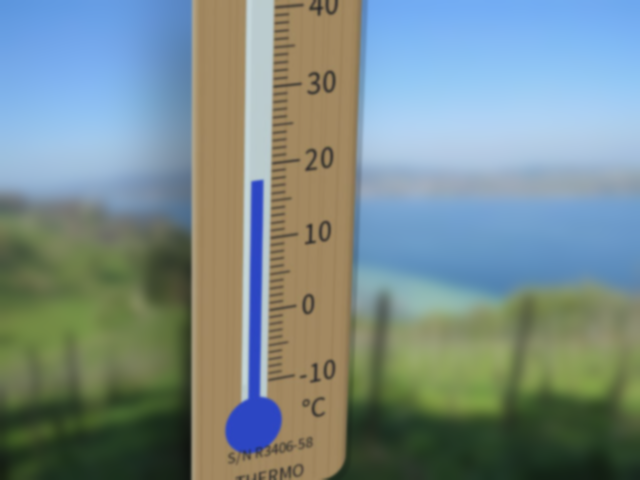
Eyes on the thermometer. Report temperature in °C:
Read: 18 °C
